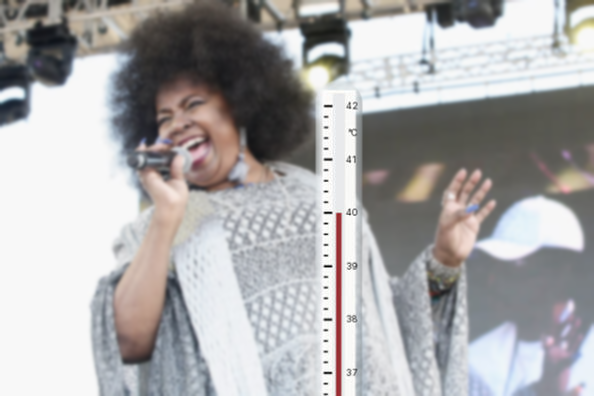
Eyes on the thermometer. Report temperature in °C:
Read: 40 °C
